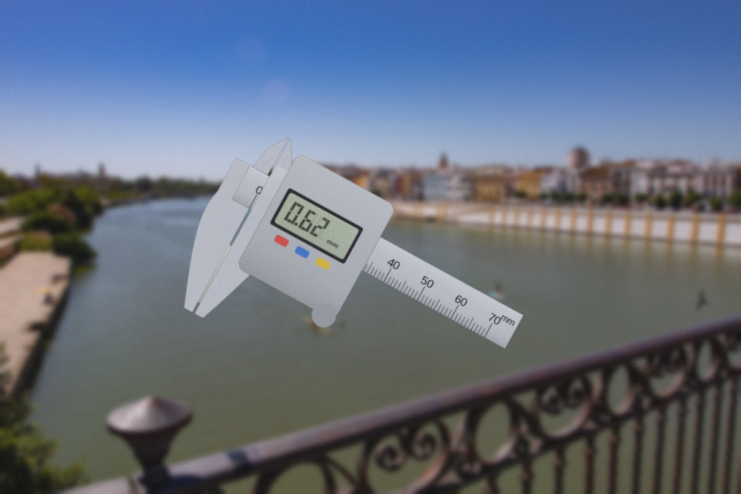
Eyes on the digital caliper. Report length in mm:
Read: 0.62 mm
